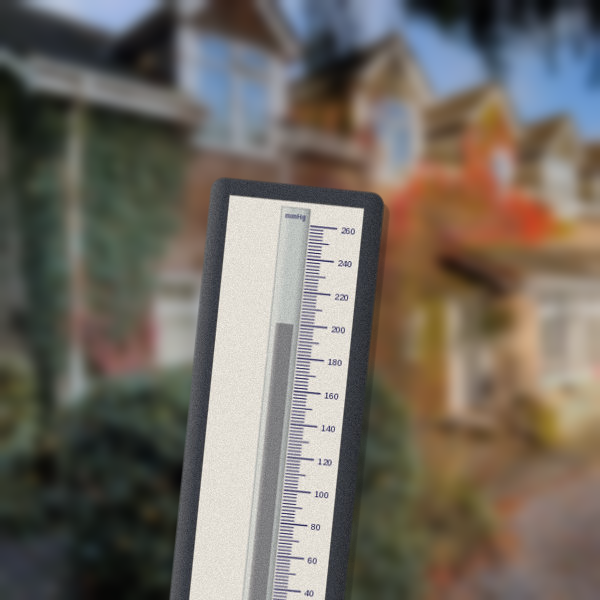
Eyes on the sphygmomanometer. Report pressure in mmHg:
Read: 200 mmHg
